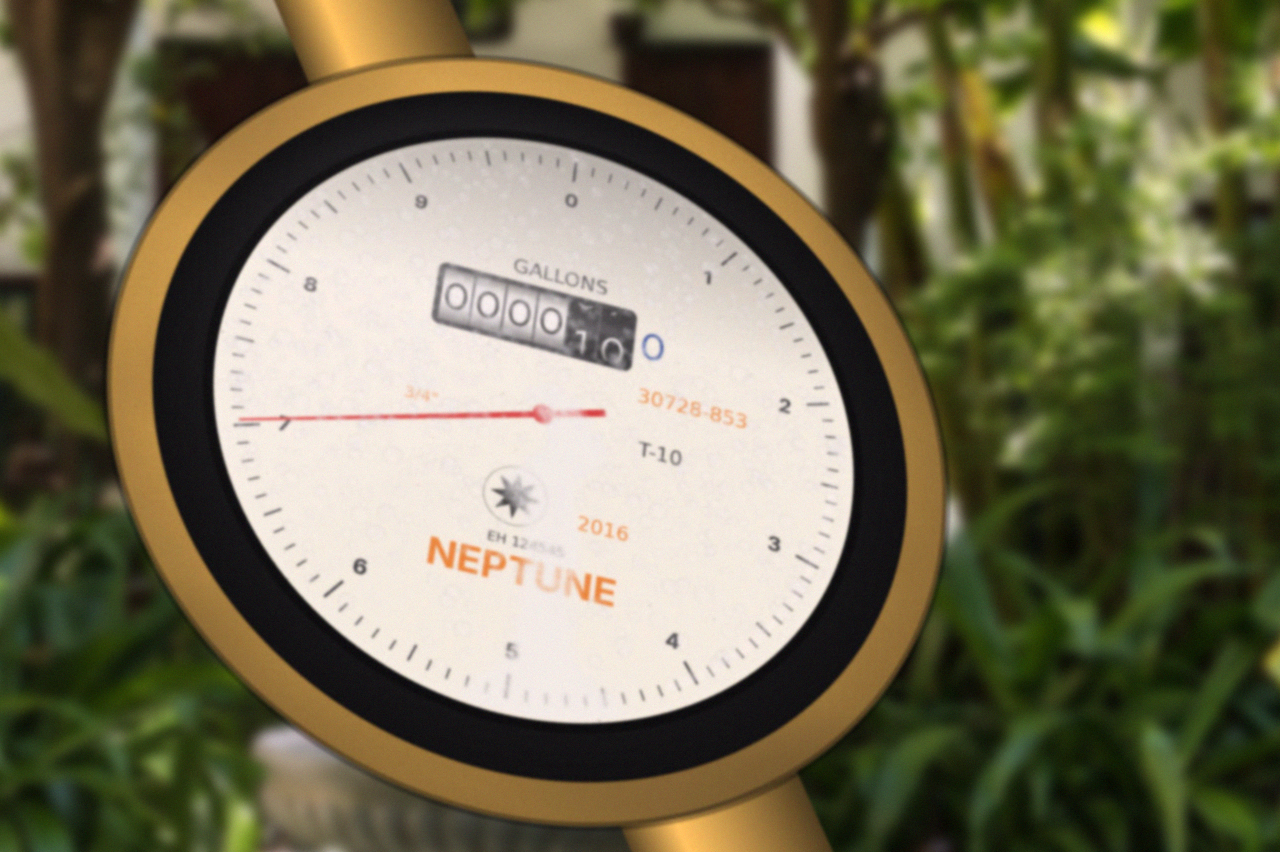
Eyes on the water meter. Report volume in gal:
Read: 97.0 gal
